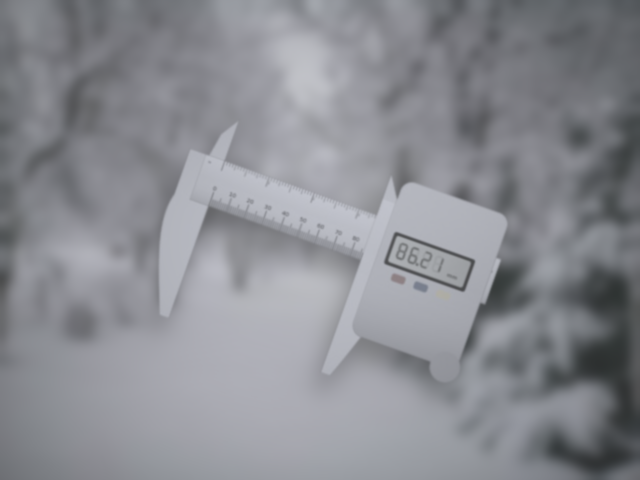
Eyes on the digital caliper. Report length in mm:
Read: 86.21 mm
